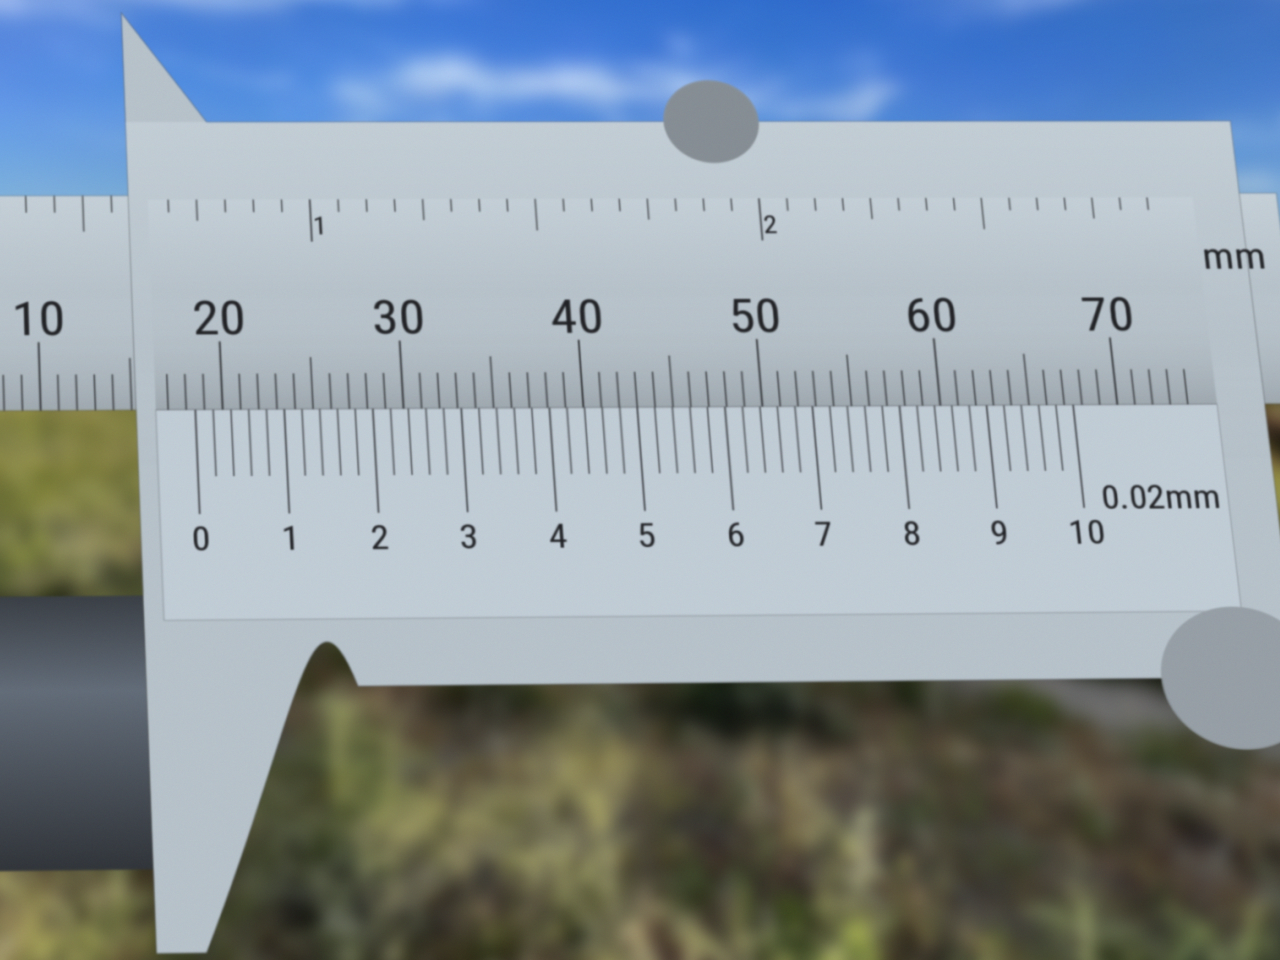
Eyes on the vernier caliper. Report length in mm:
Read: 18.5 mm
